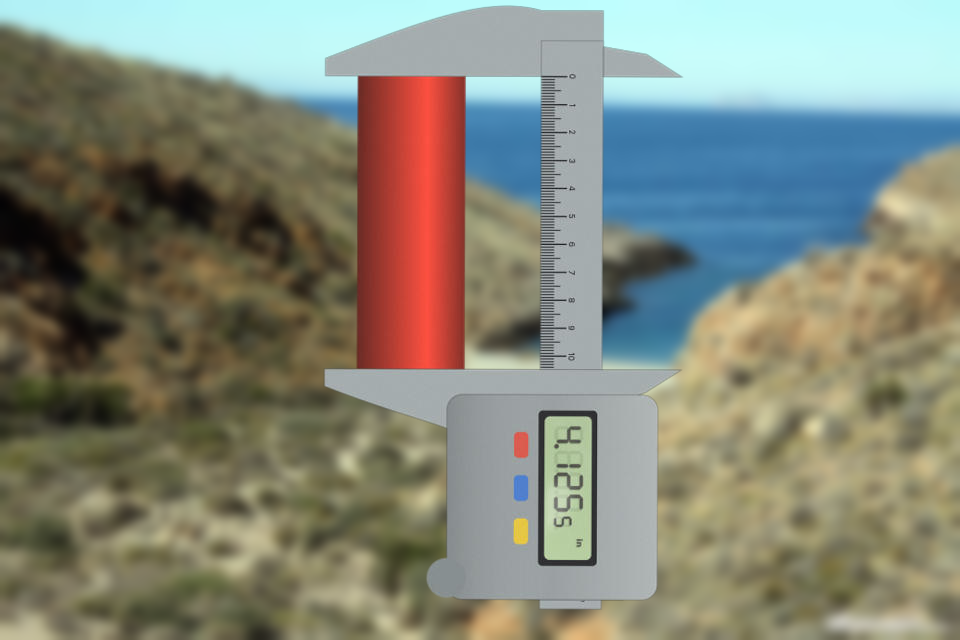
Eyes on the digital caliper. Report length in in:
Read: 4.1255 in
